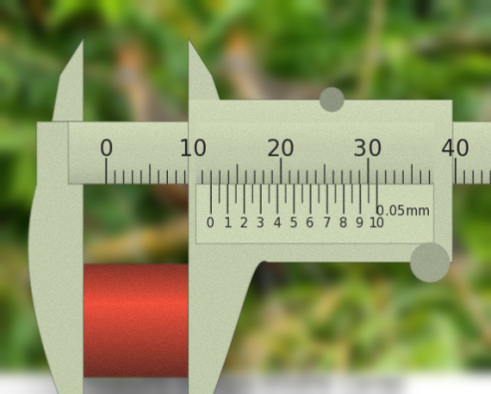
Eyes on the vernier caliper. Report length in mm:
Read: 12.0 mm
